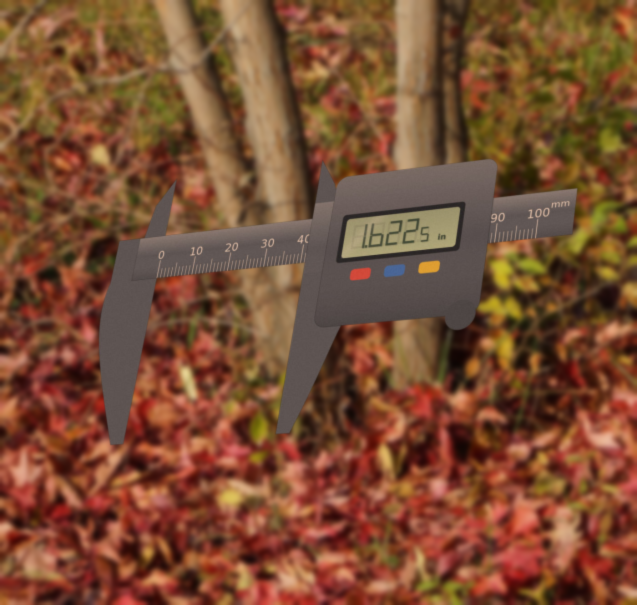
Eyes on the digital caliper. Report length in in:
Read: 1.6225 in
